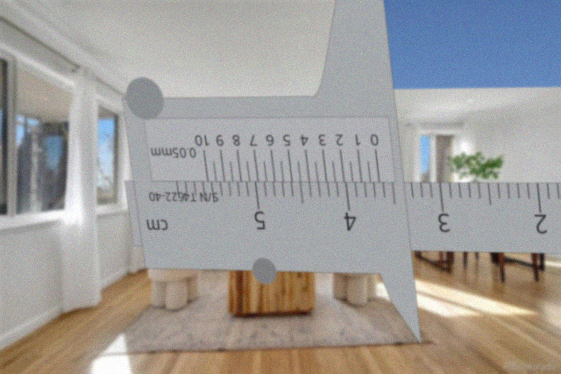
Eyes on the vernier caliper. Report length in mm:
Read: 36.4 mm
